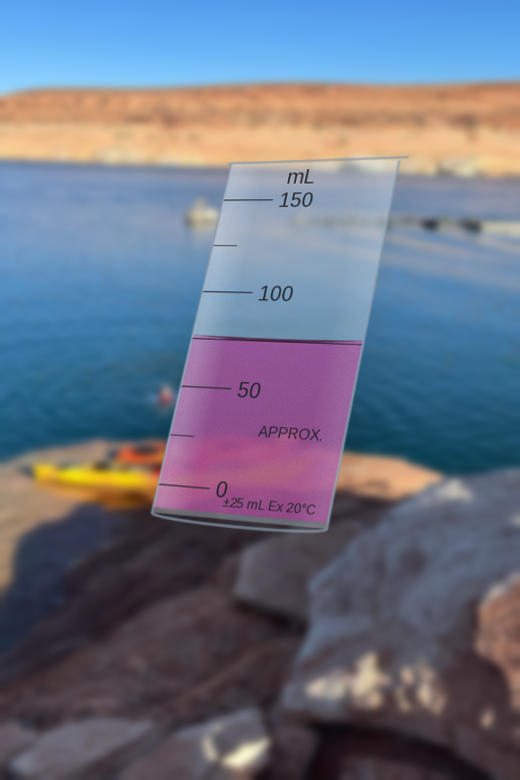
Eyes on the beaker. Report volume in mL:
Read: 75 mL
